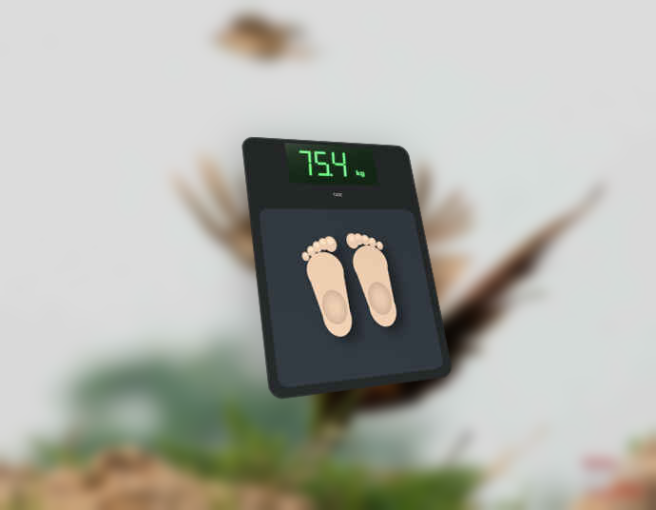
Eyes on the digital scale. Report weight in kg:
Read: 75.4 kg
